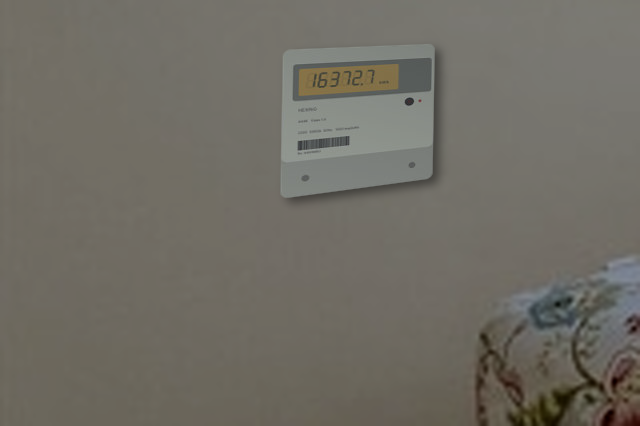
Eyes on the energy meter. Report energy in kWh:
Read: 16372.7 kWh
